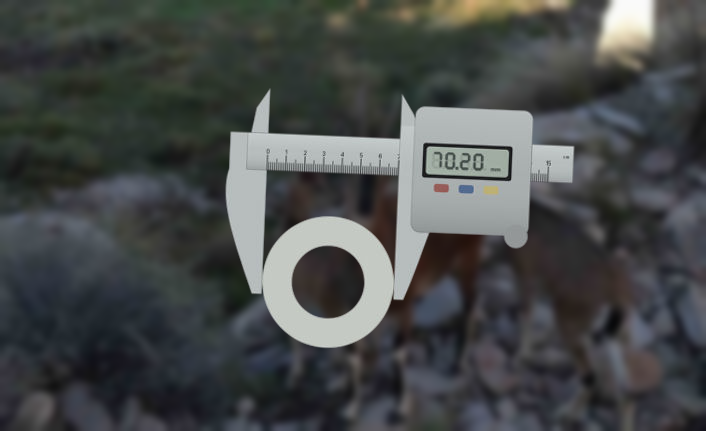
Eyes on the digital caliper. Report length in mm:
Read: 70.20 mm
